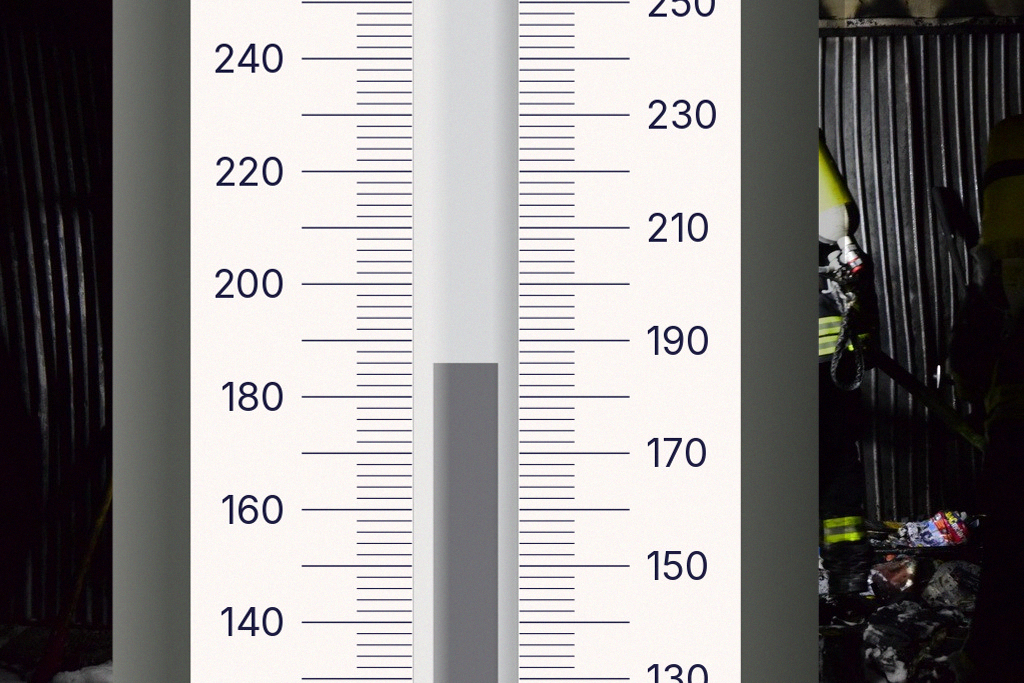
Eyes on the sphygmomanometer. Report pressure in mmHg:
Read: 186 mmHg
